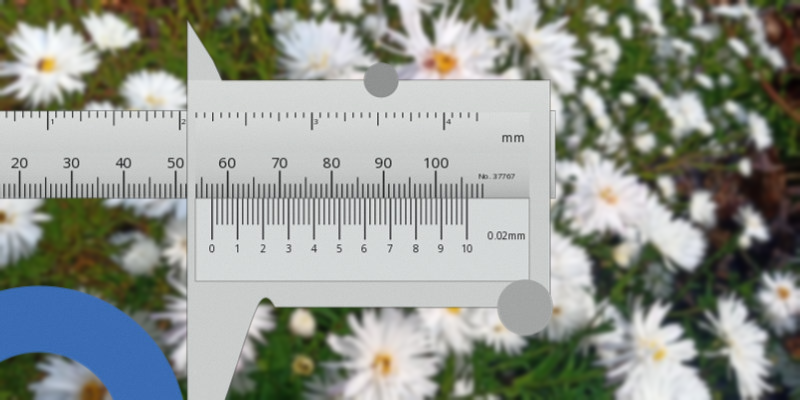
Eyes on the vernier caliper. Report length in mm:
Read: 57.0 mm
